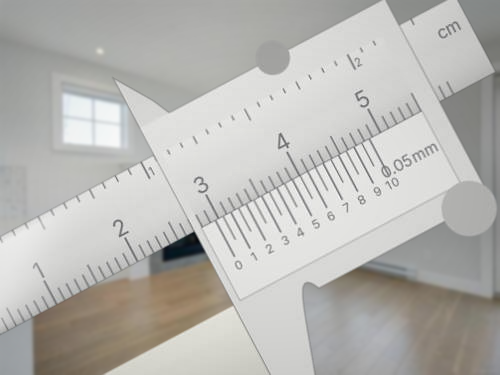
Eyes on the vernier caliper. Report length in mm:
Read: 29.6 mm
